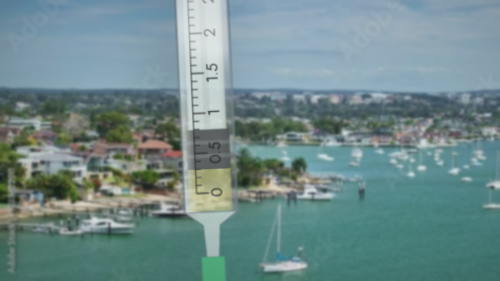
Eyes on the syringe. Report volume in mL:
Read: 0.3 mL
